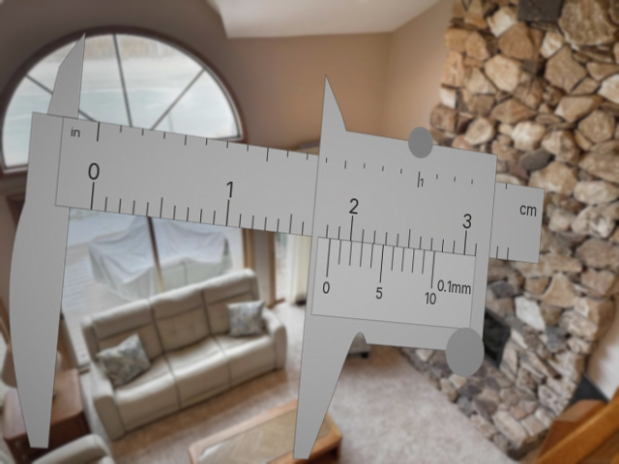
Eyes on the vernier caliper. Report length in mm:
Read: 18.3 mm
